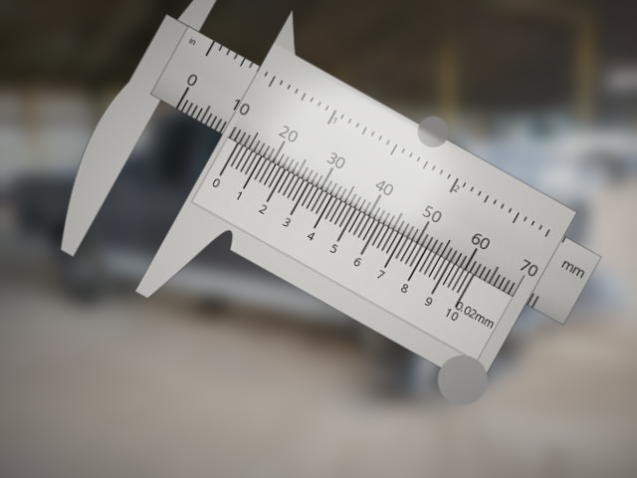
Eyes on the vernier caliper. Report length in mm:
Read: 12.8 mm
